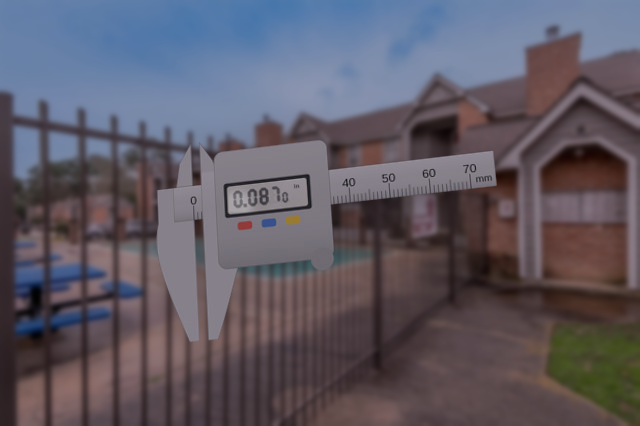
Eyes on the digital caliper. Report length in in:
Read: 0.0870 in
